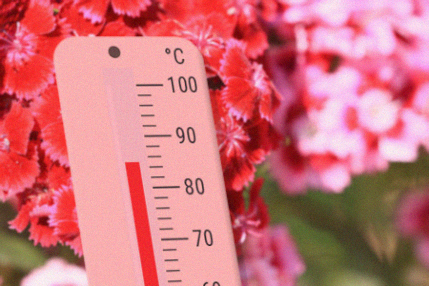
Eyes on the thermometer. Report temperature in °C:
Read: 85 °C
